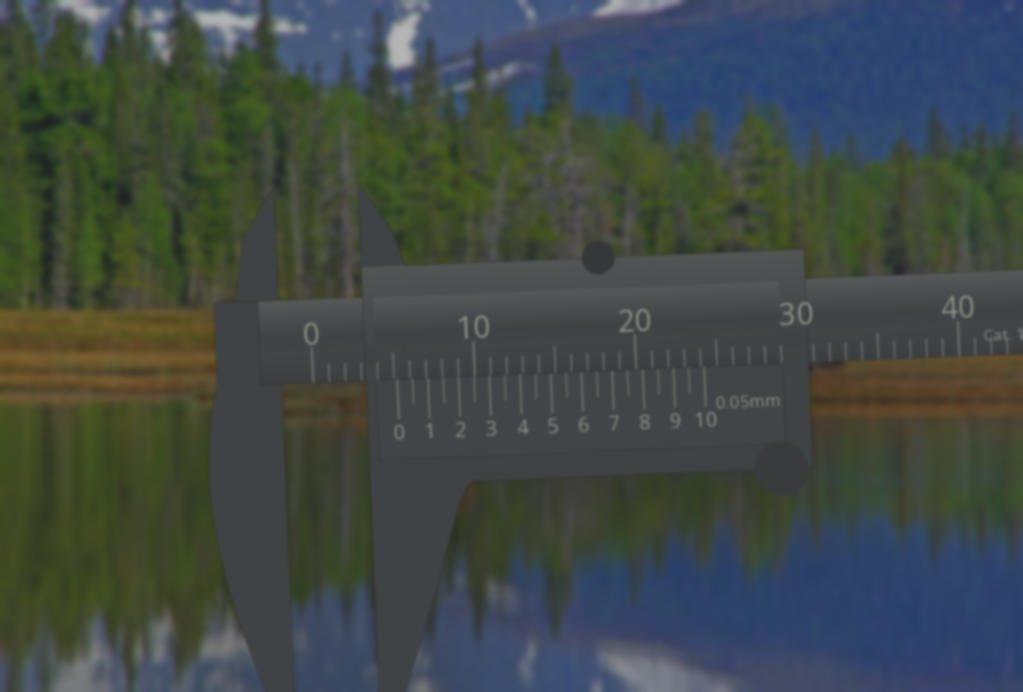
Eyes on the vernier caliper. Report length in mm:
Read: 5.2 mm
